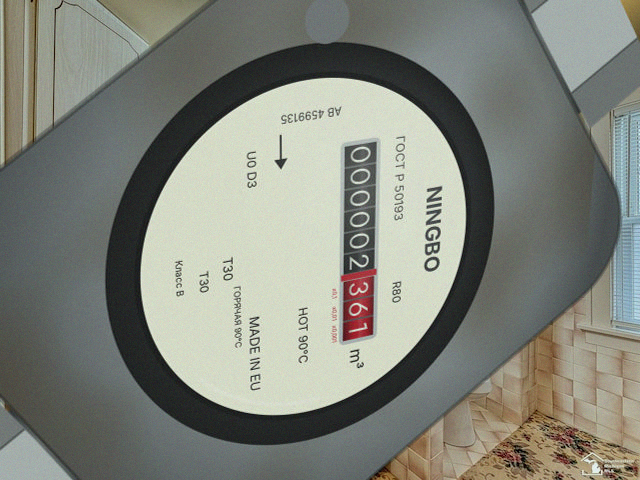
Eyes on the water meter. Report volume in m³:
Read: 2.361 m³
